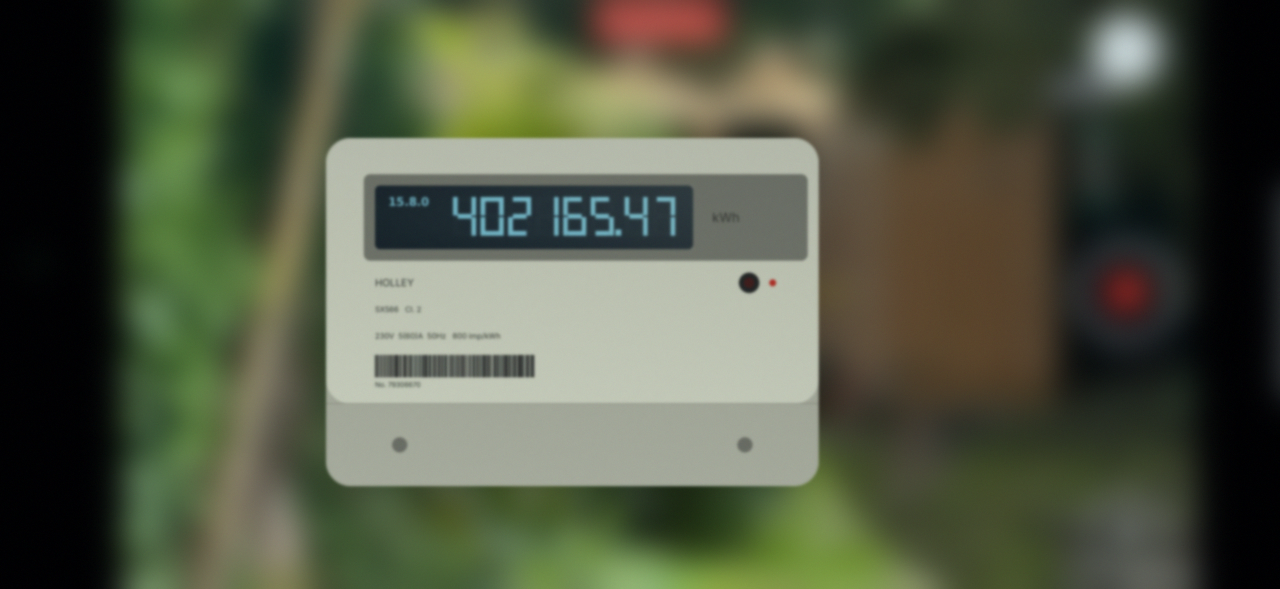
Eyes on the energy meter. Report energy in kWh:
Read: 402165.47 kWh
